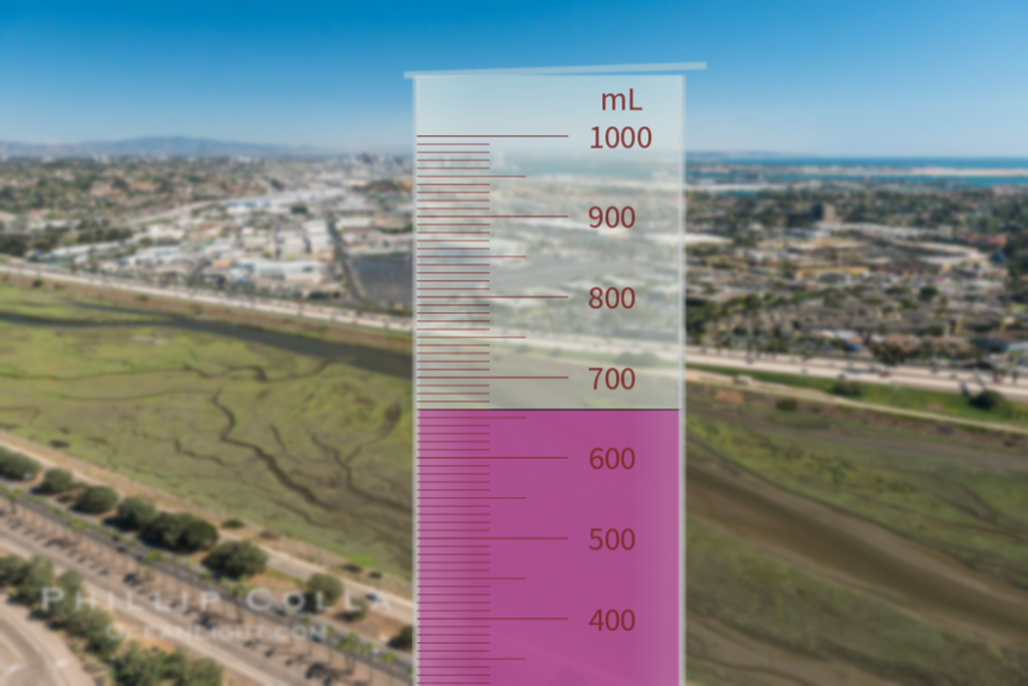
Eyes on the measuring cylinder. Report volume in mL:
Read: 660 mL
